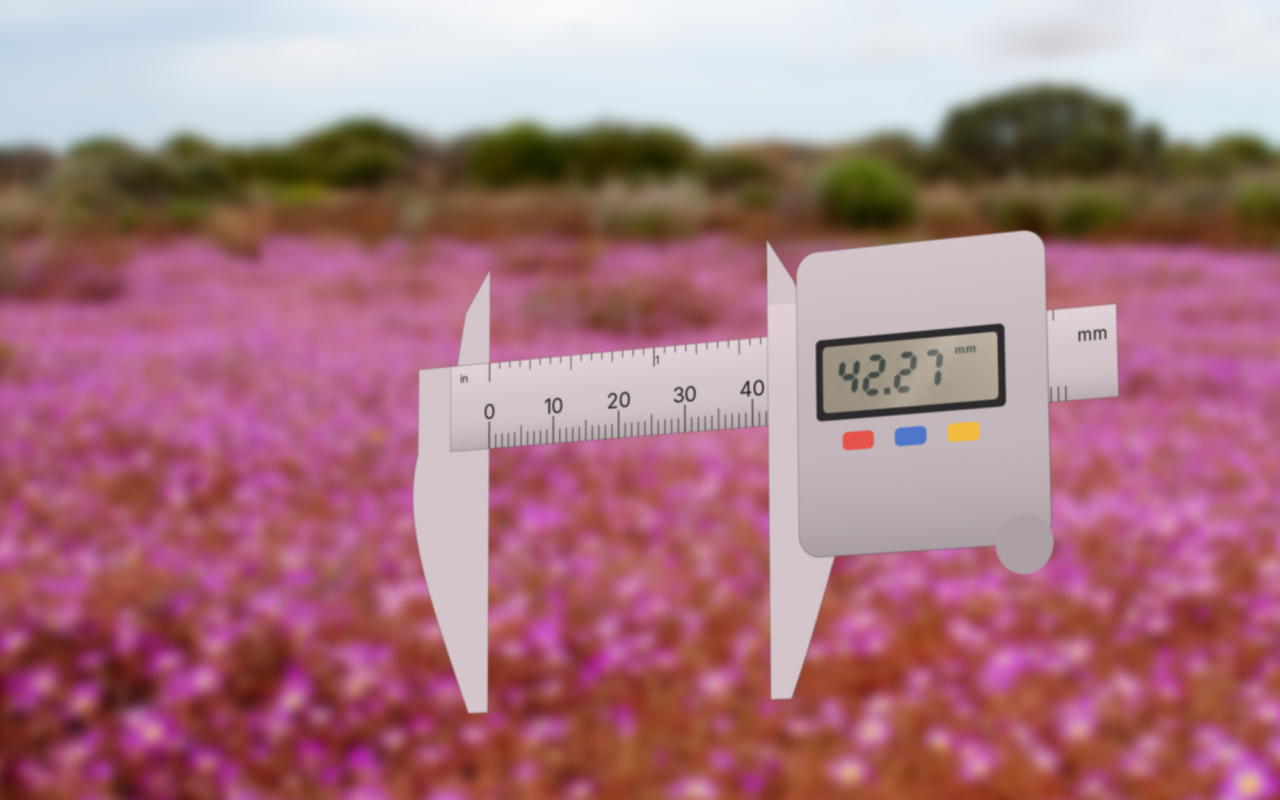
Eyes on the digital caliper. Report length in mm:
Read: 42.27 mm
